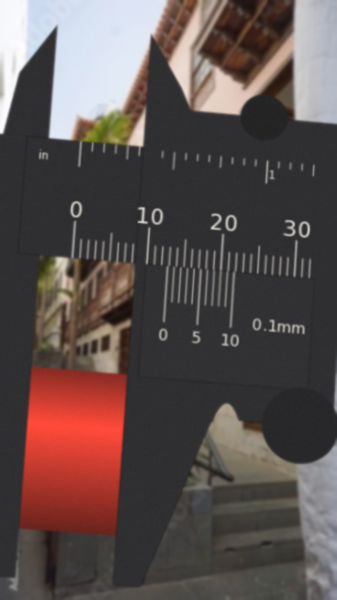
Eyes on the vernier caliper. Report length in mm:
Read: 12.8 mm
